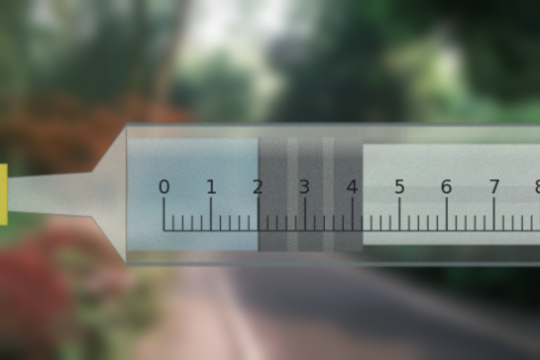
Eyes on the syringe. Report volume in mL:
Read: 2 mL
